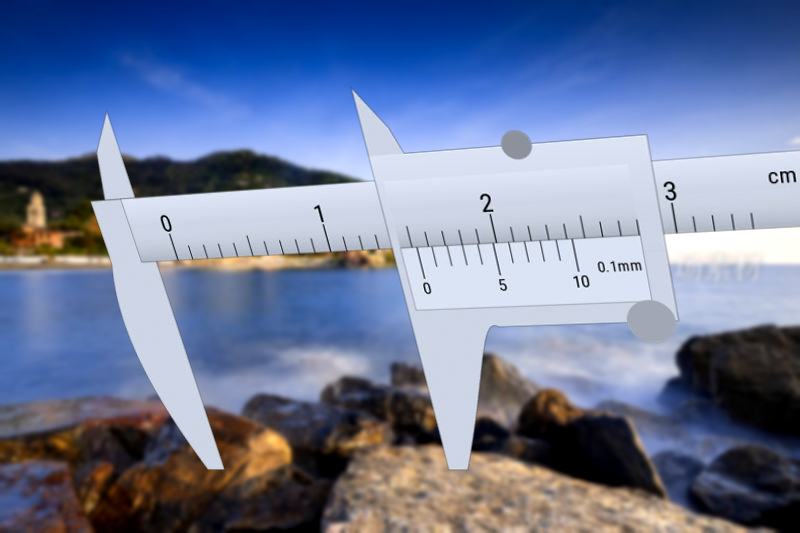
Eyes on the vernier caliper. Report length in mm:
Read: 15.3 mm
